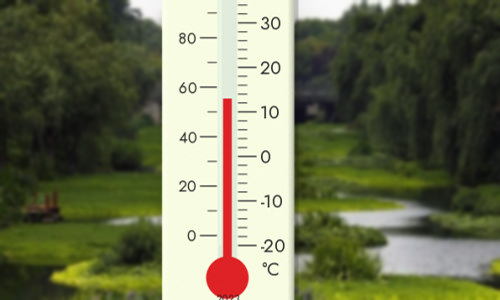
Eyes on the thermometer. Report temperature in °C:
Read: 13 °C
